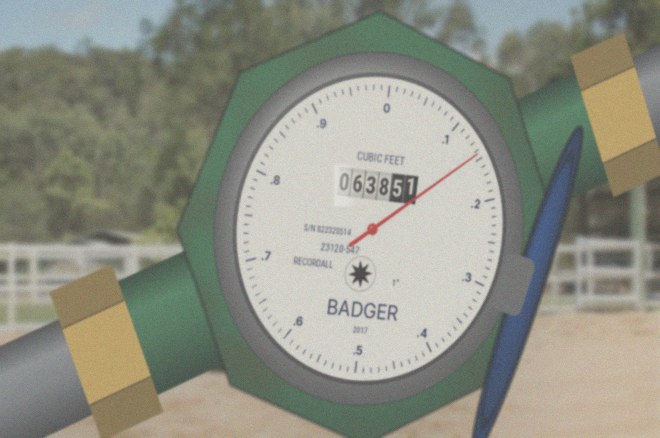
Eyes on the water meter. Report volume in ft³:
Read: 63851.14 ft³
